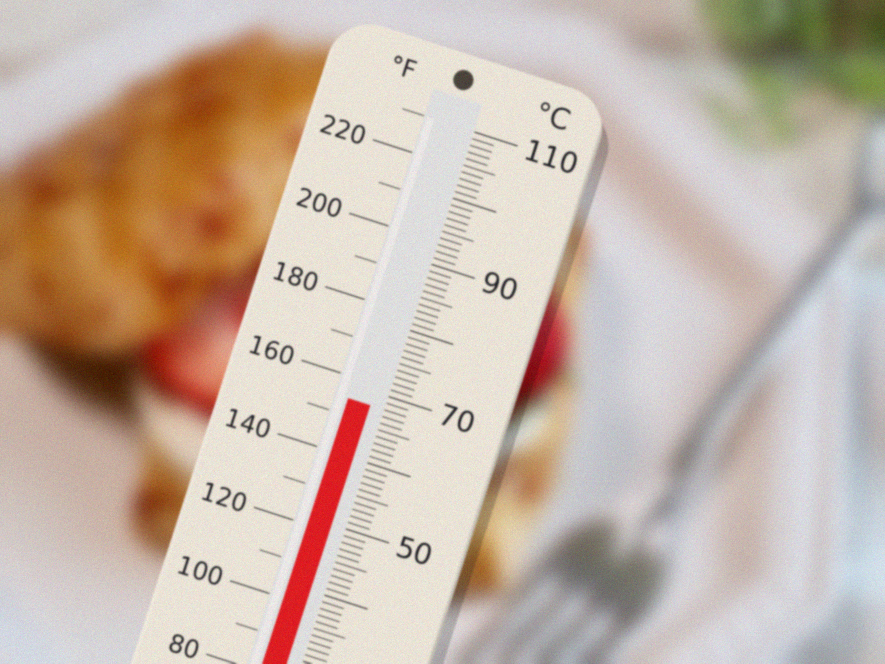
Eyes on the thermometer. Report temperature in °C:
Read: 68 °C
